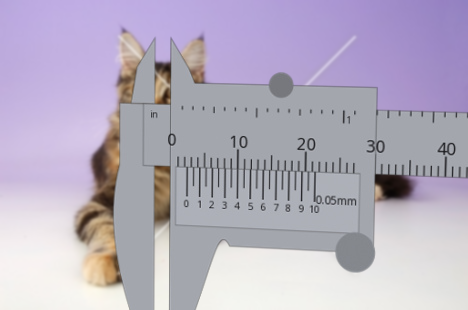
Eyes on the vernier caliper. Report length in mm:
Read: 2.4 mm
